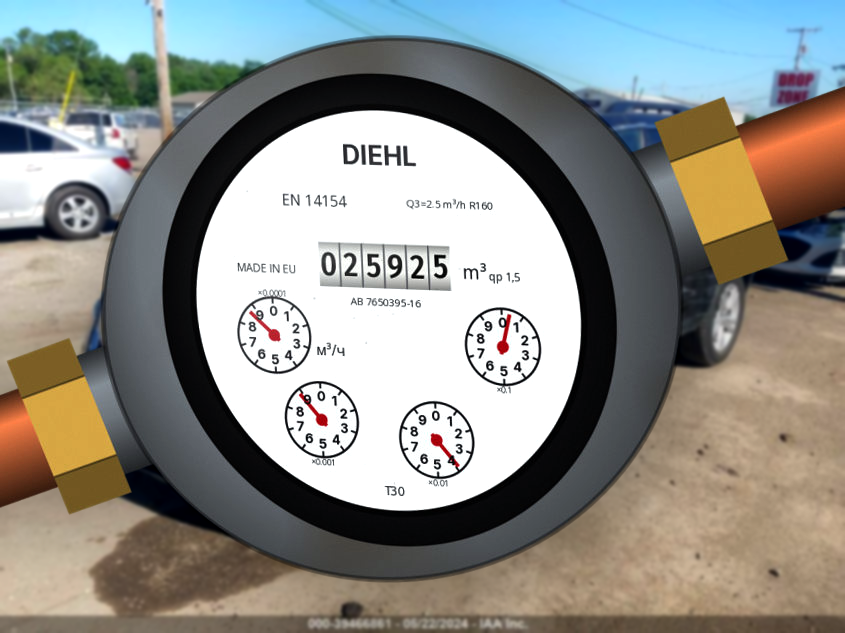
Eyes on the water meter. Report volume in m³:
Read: 25925.0388 m³
